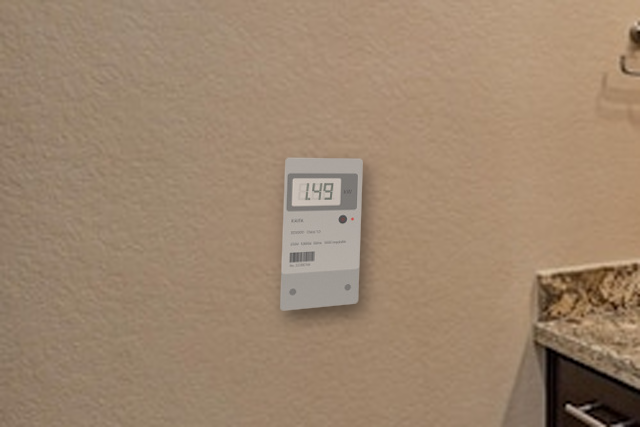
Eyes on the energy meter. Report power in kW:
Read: 1.49 kW
